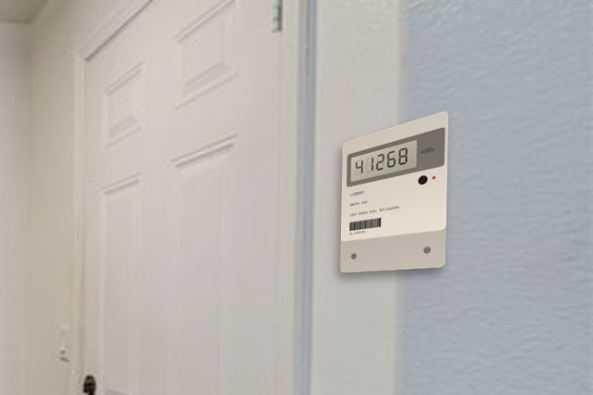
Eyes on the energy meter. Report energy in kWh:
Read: 41268 kWh
